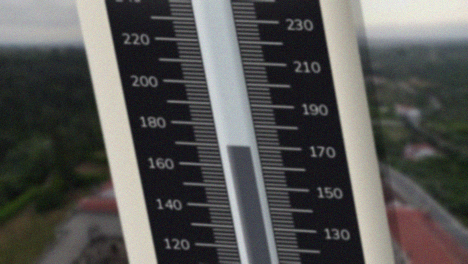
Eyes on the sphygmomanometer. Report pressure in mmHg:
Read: 170 mmHg
